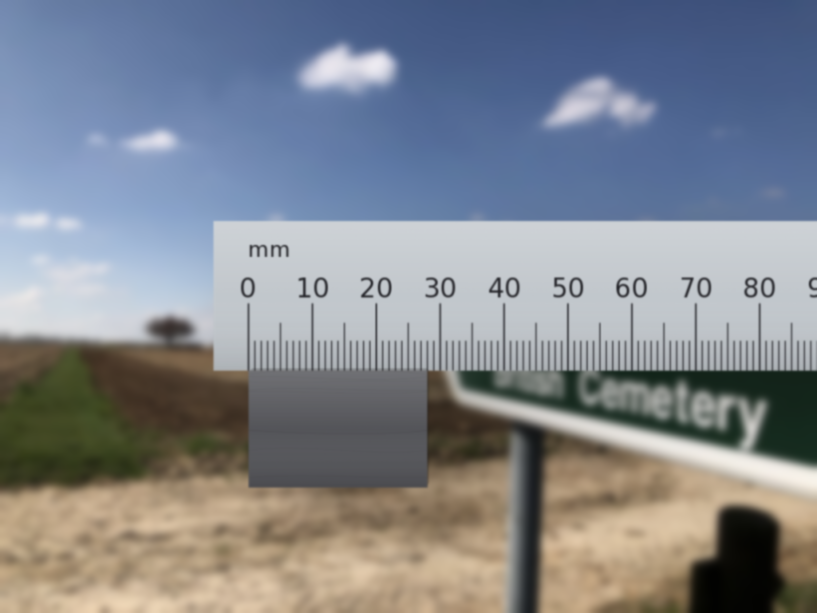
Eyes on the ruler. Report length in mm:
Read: 28 mm
